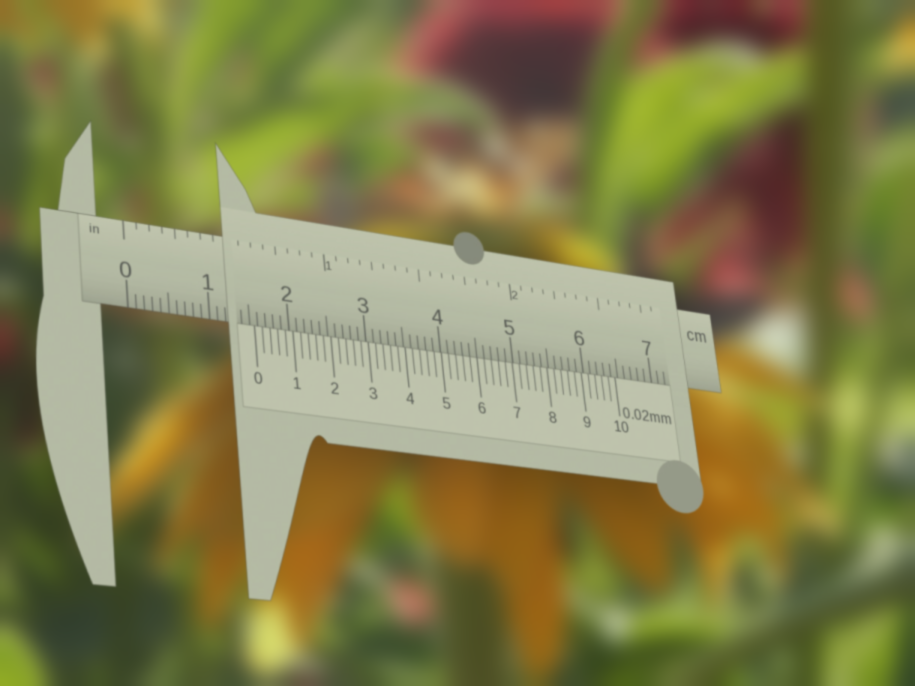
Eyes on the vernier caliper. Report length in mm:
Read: 15.6 mm
